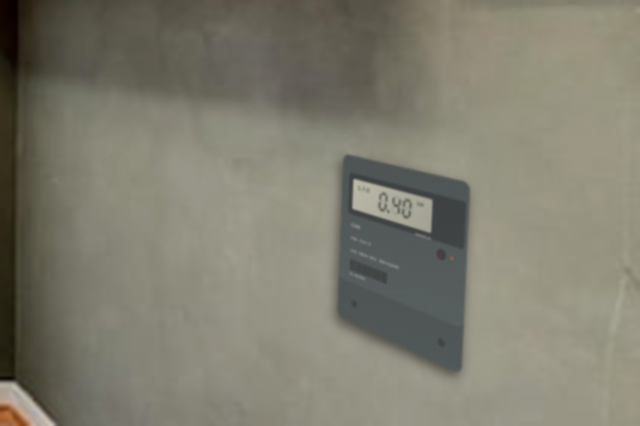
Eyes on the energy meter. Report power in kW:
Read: 0.40 kW
